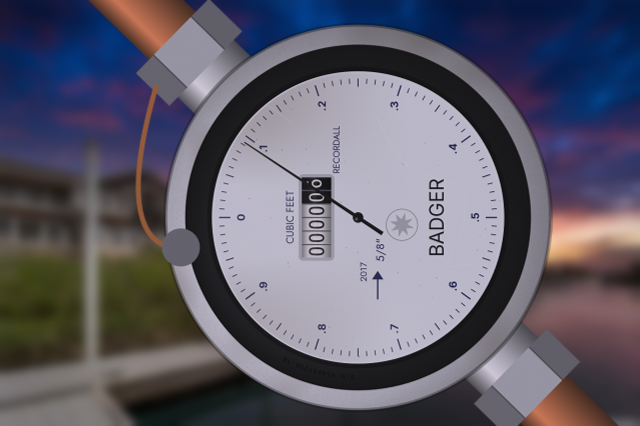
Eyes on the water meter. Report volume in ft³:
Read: 6.09 ft³
